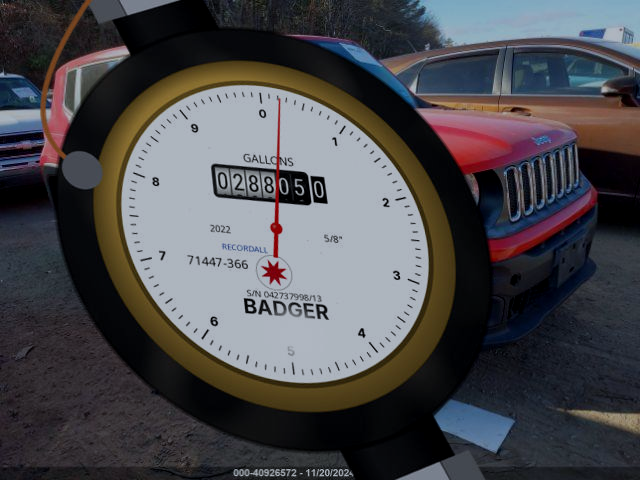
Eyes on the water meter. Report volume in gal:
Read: 288050.2 gal
